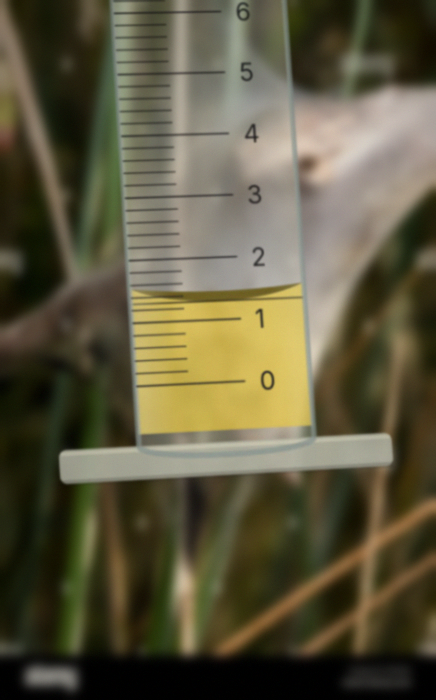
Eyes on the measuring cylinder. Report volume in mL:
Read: 1.3 mL
